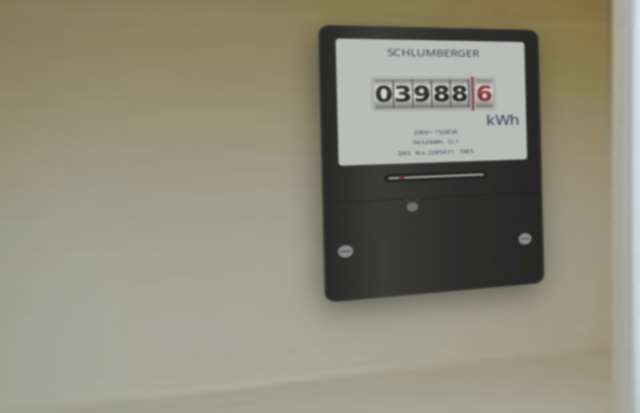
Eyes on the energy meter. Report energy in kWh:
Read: 3988.6 kWh
